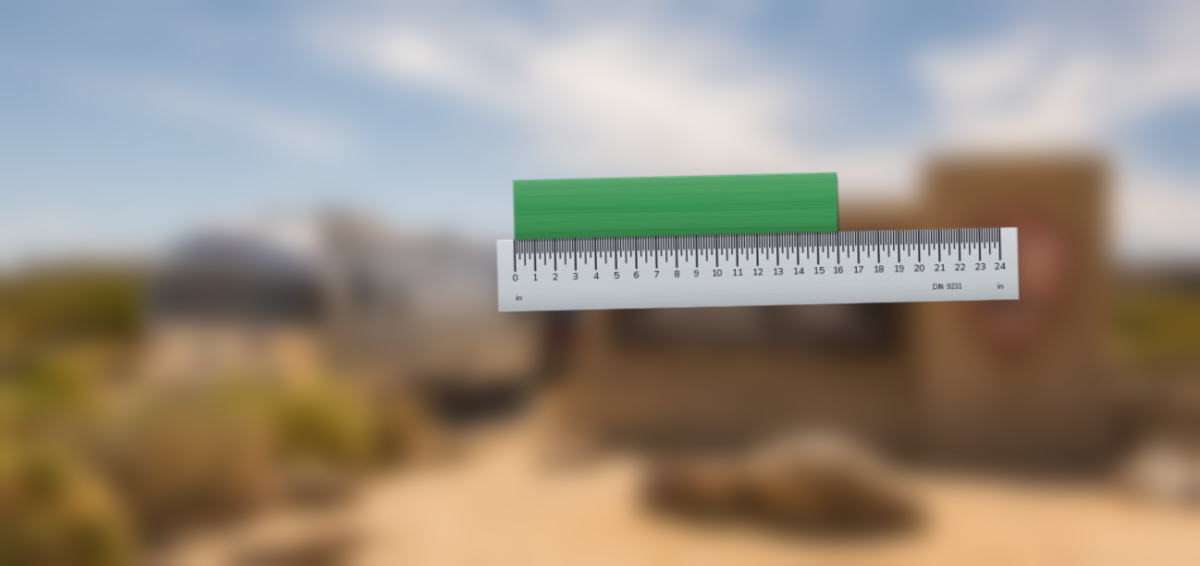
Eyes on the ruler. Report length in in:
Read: 16 in
